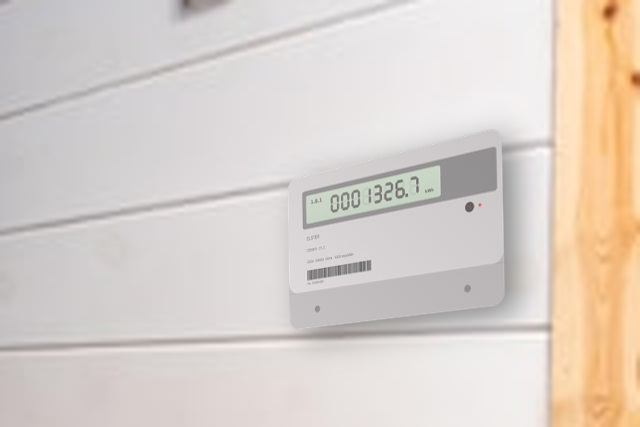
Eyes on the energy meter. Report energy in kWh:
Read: 1326.7 kWh
